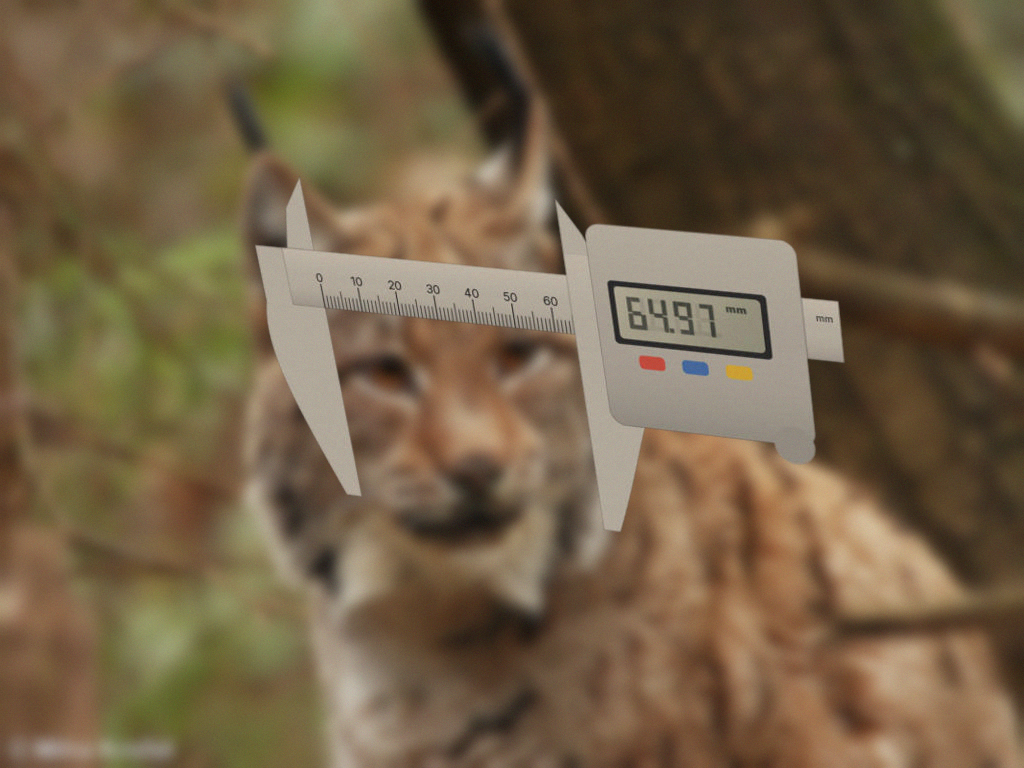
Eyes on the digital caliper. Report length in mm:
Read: 64.97 mm
